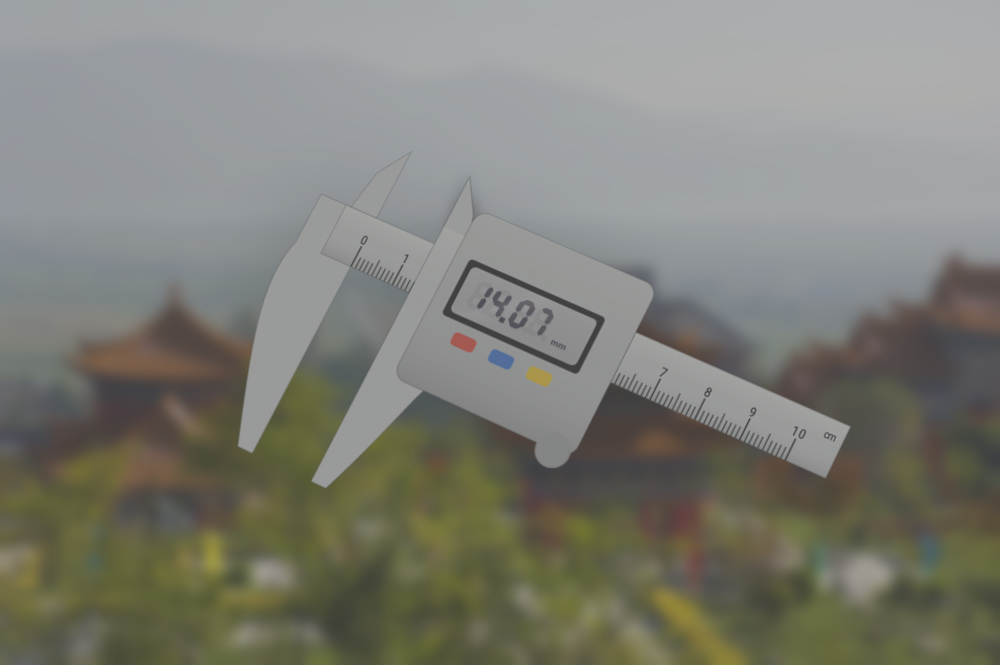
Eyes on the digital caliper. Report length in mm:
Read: 14.07 mm
